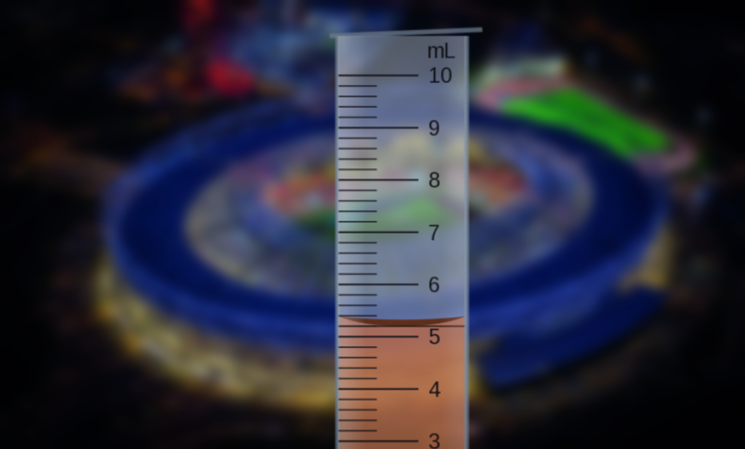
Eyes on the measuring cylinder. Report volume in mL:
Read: 5.2 mL
